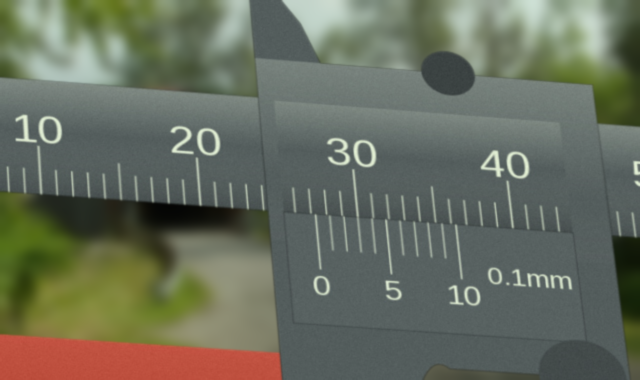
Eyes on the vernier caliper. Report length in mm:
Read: 27.3 mm
